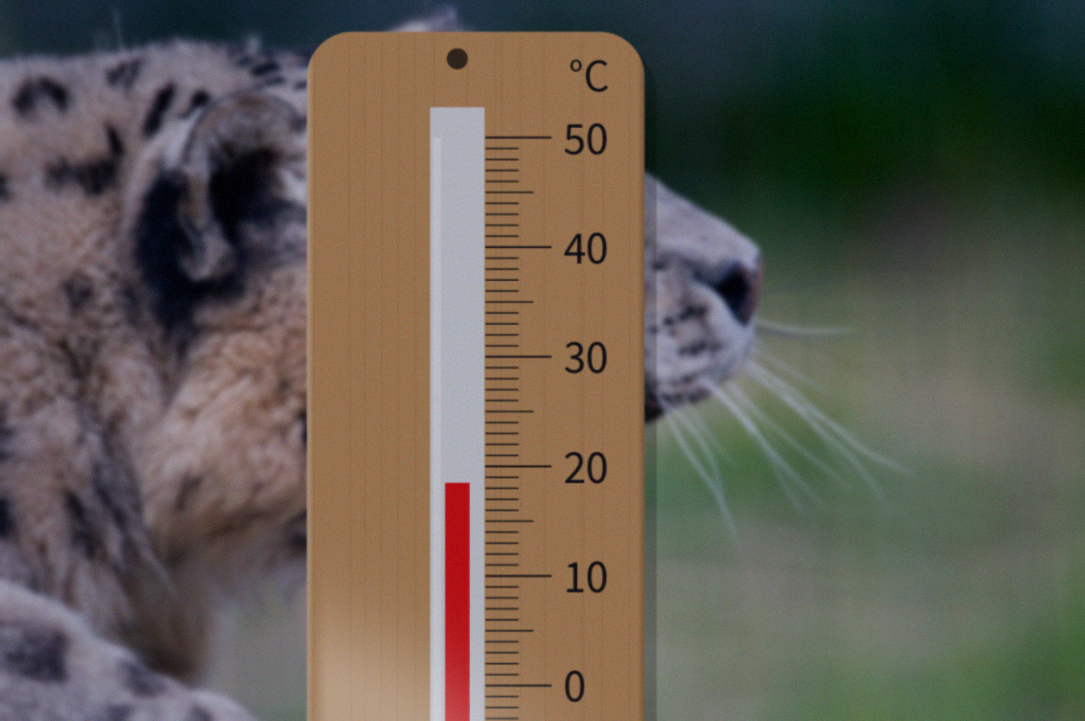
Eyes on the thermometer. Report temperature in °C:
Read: 18.5 °C
